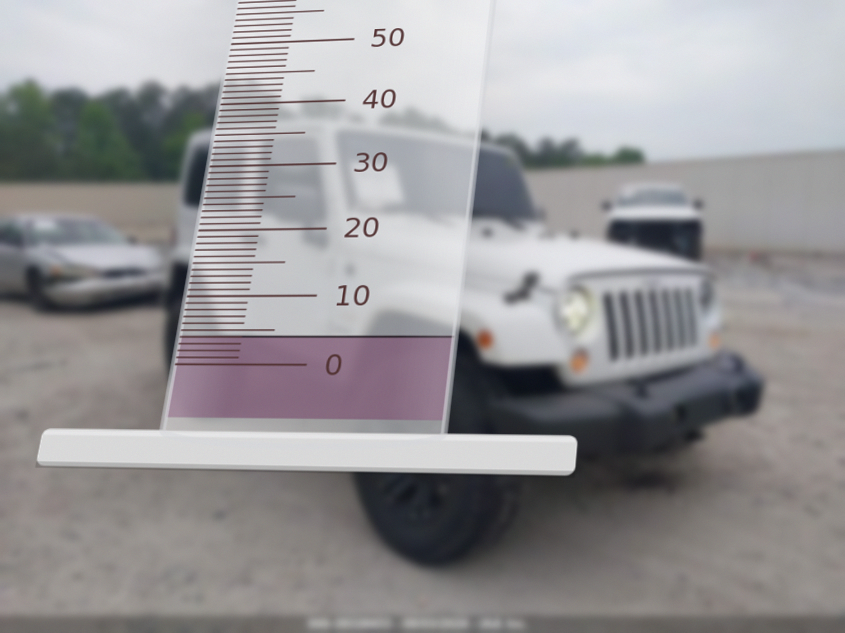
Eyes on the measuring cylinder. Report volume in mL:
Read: 4 mL
